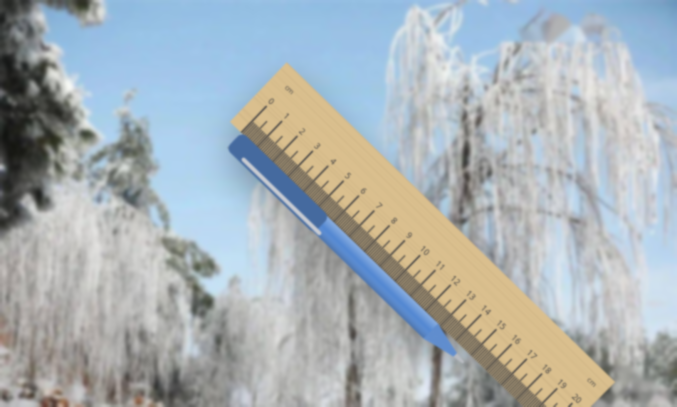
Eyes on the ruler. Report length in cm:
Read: 15 cm
